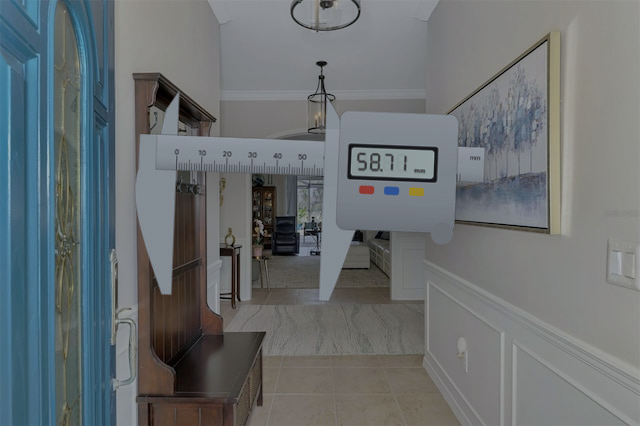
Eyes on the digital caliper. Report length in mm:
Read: 58.71 mm
